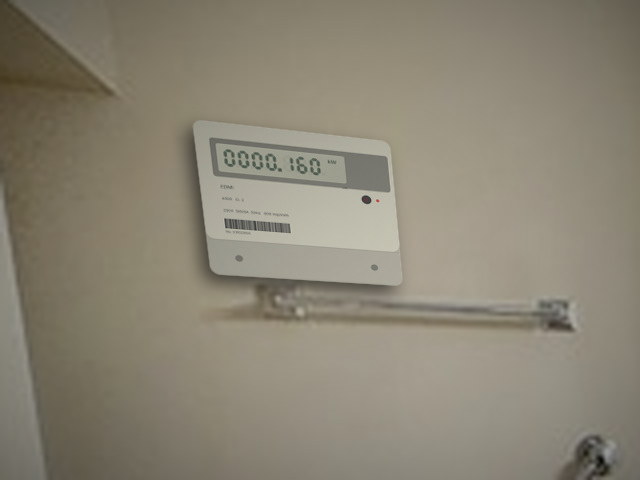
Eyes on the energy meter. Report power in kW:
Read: 0.160 kW
